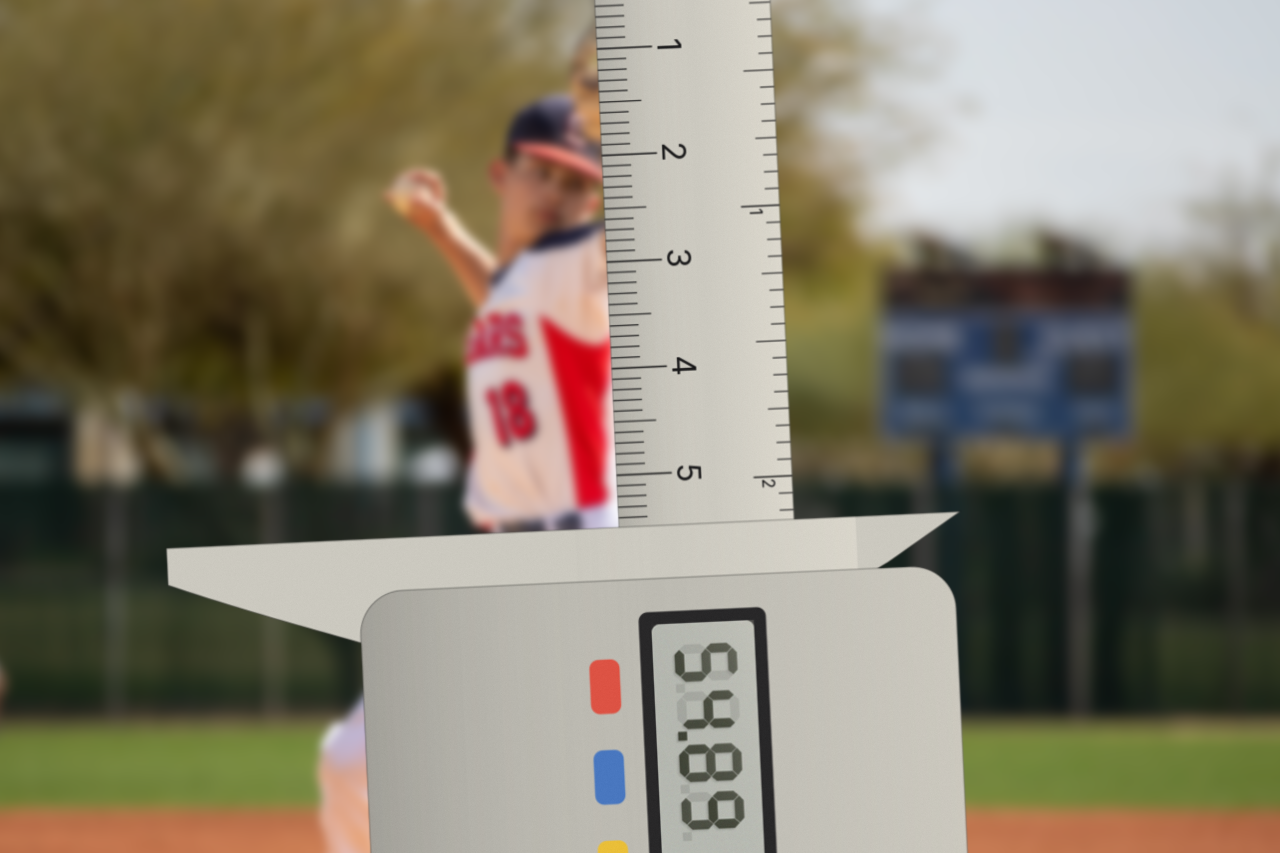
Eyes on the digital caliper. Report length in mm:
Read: 54.89 mm
